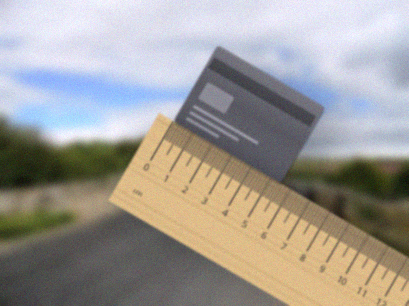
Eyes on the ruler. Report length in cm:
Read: 5.5 cm
